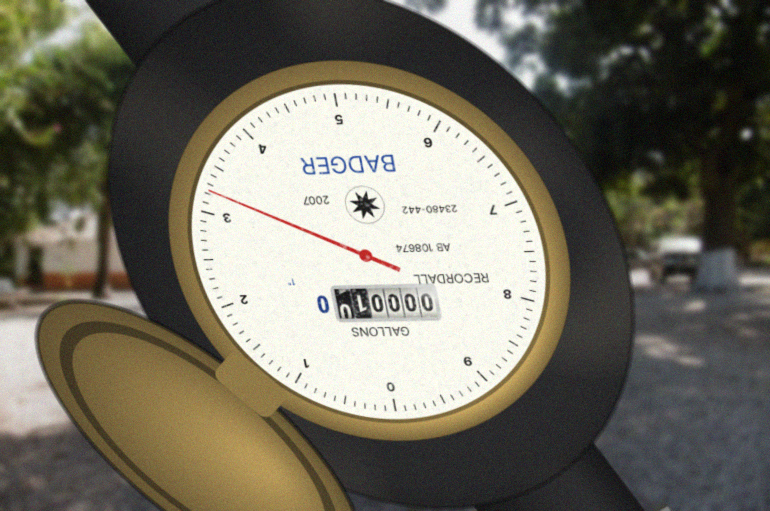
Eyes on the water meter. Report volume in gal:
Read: 103.2 gal
